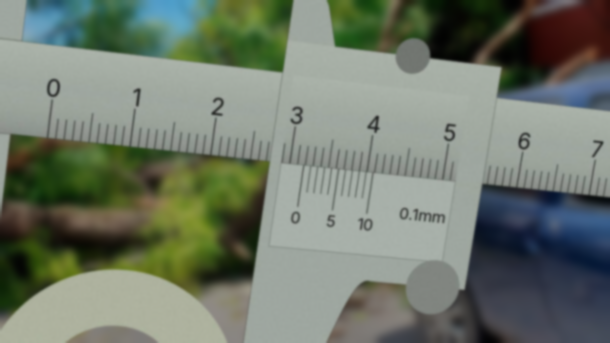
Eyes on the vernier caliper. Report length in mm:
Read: 31.8 mm
